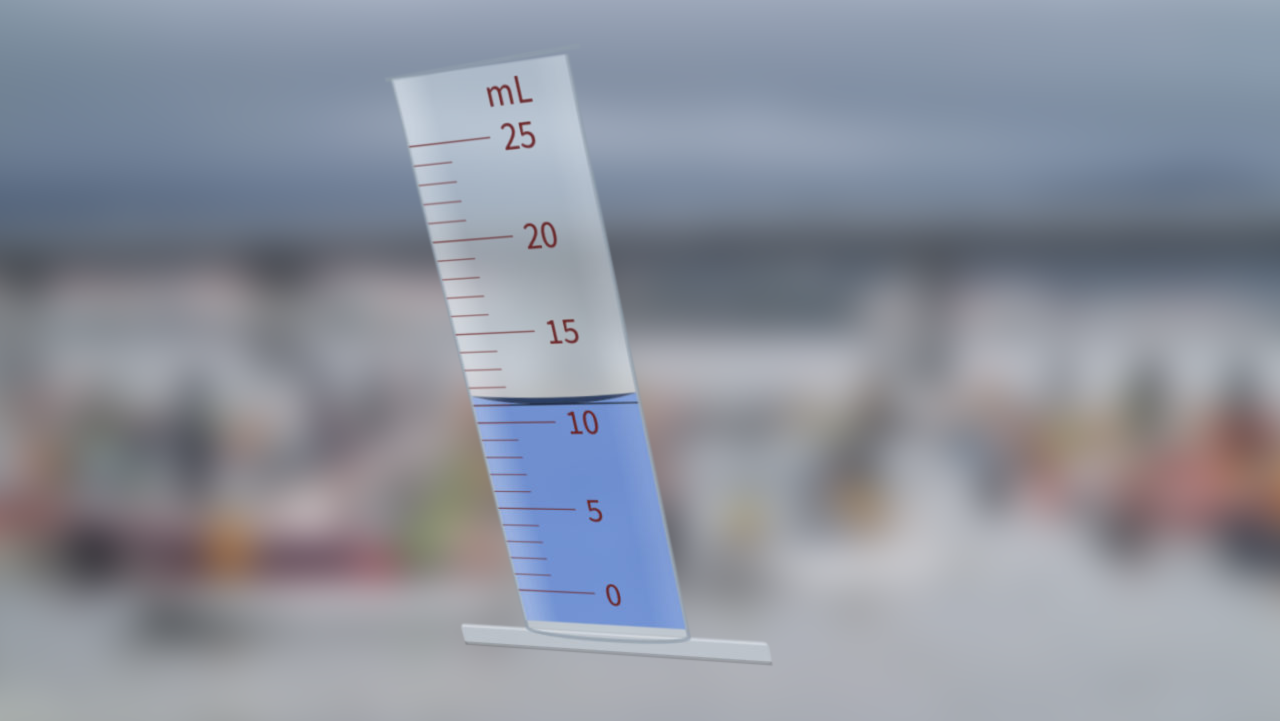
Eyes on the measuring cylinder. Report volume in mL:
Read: 11 mL
